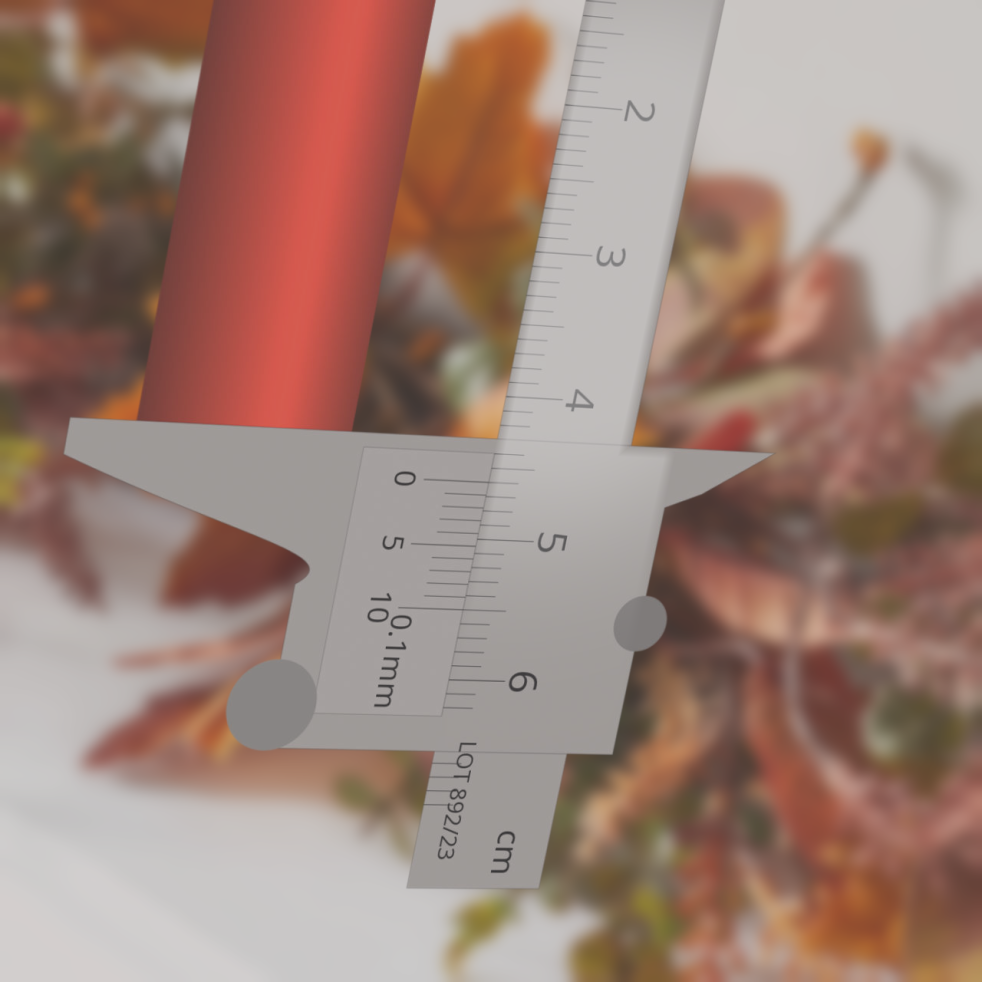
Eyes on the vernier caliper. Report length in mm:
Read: 46.0 mm
